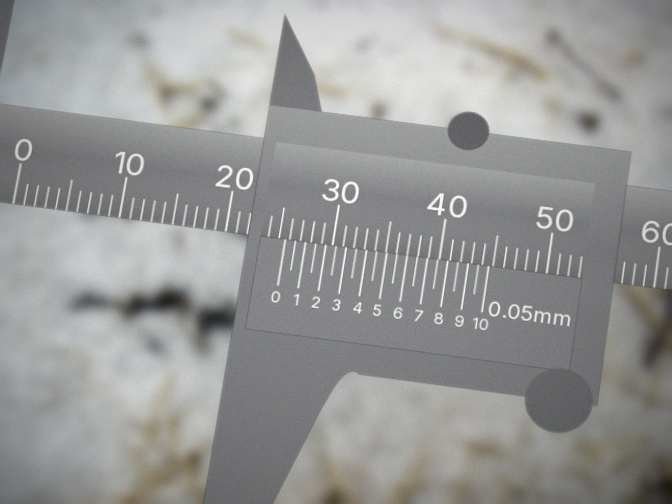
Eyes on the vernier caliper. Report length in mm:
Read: 25.6 mm
